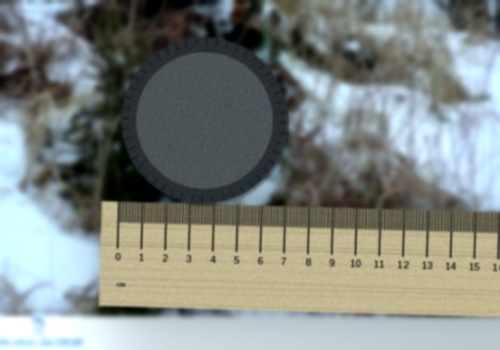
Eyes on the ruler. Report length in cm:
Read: 7 cm
